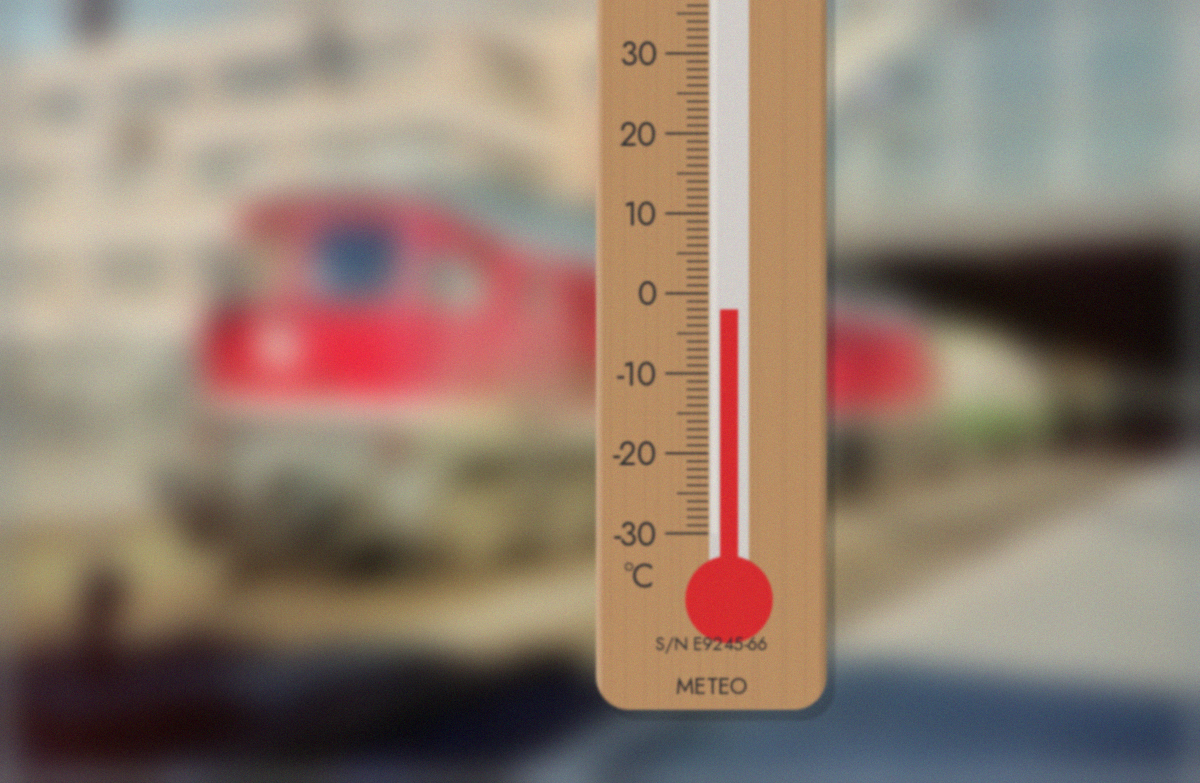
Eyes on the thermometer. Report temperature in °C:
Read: -2 °C
